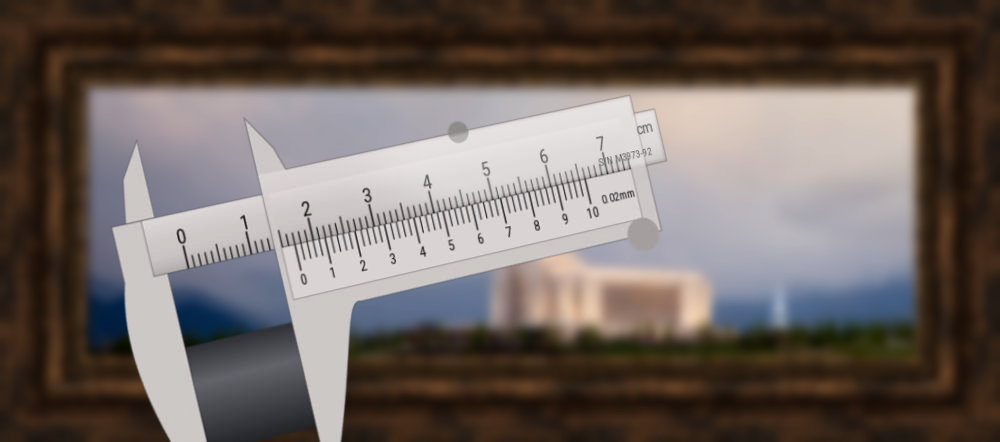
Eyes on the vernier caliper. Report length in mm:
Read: 17.0 mm
